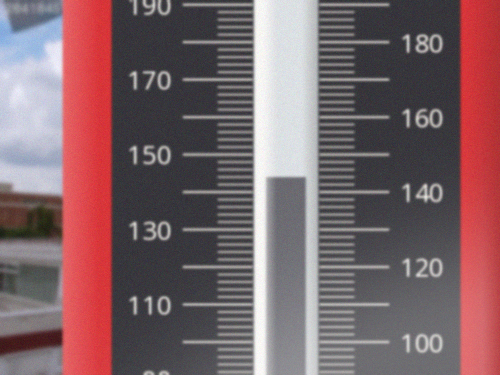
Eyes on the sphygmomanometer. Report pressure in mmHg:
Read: 144 mmHg
